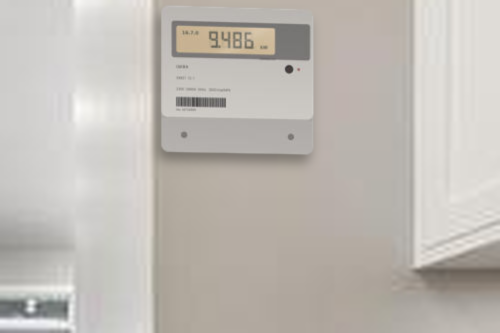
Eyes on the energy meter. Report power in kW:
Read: 9.486 kW
